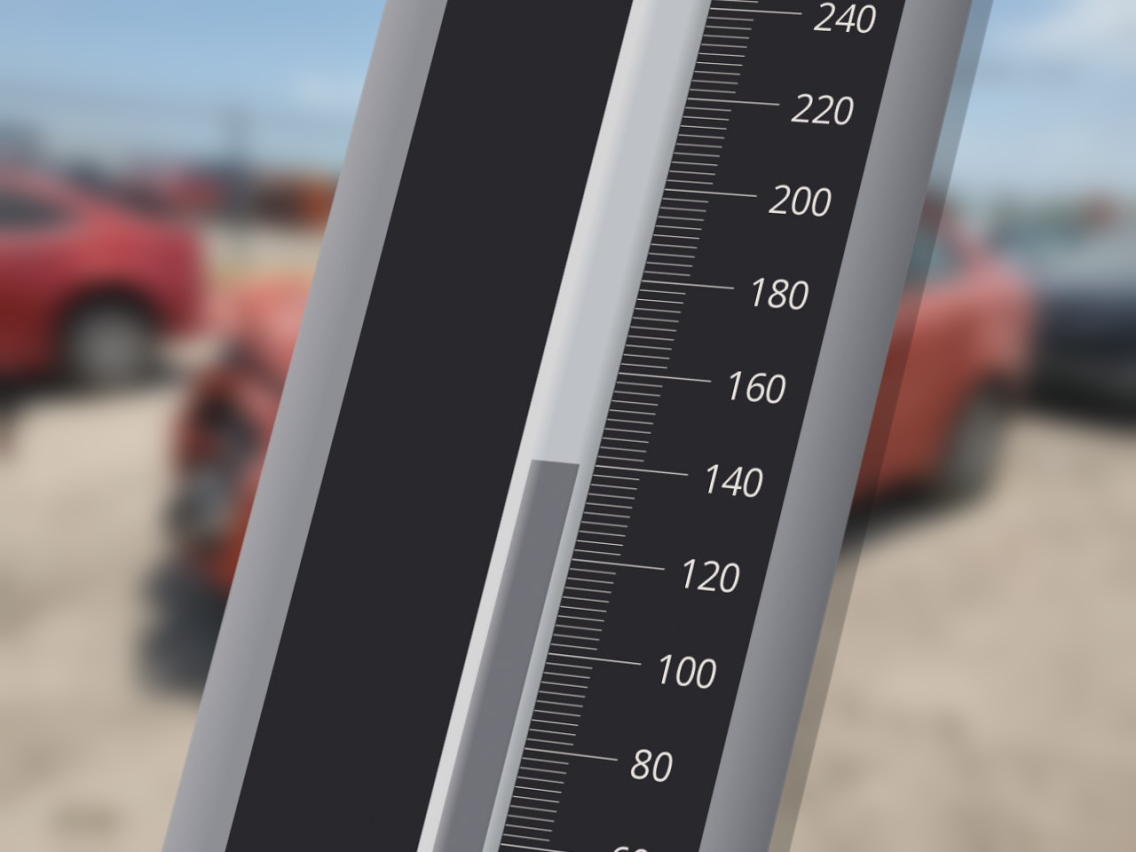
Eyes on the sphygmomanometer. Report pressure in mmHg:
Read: 140 mmHg
